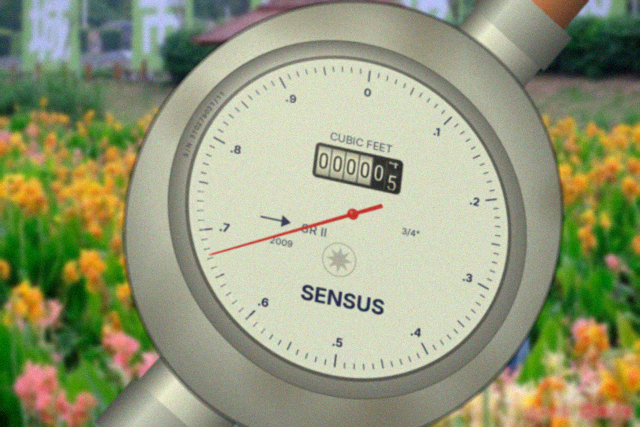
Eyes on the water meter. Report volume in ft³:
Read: 4.67 ft³
